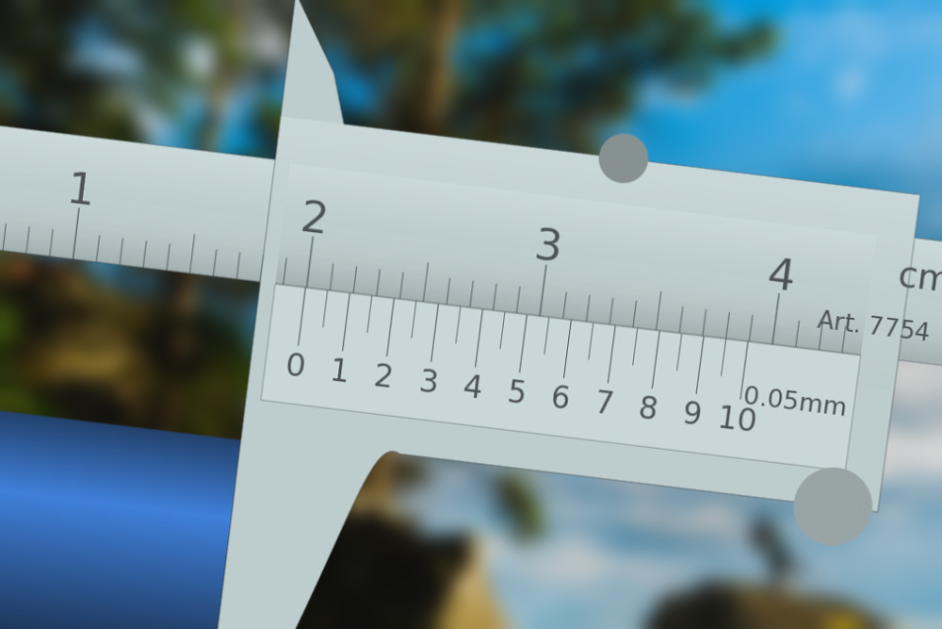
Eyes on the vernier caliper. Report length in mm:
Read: 19.95 mm
